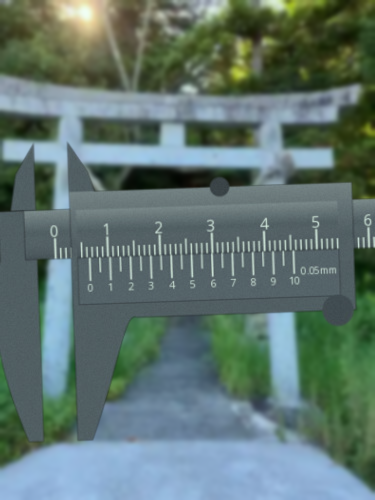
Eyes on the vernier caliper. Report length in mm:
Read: 6.5 mm
